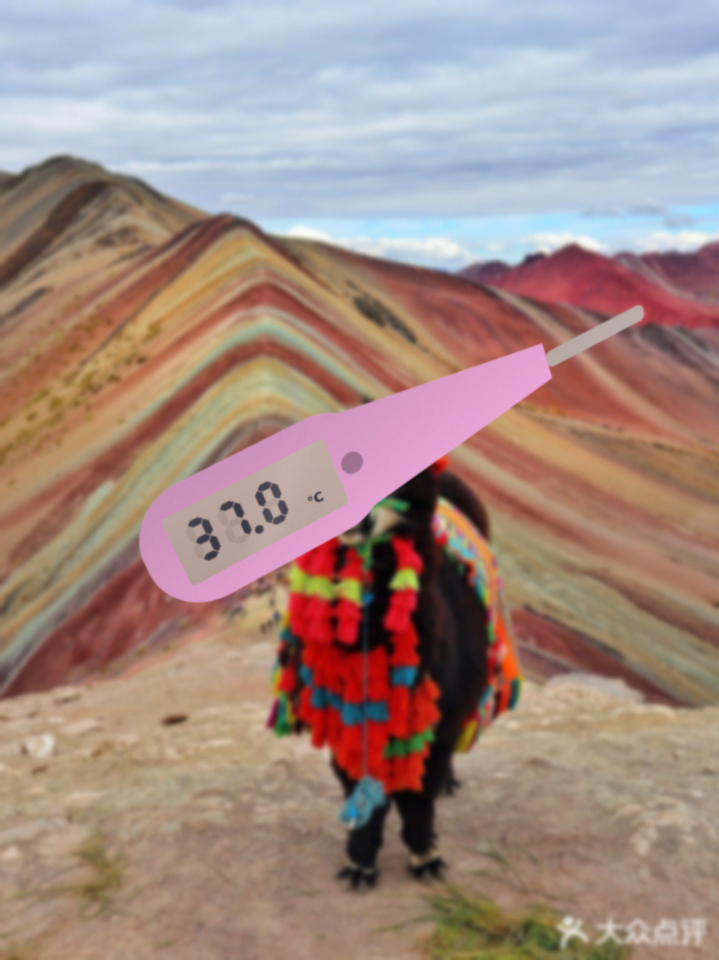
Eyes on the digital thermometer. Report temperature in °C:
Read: 37.0 °C
